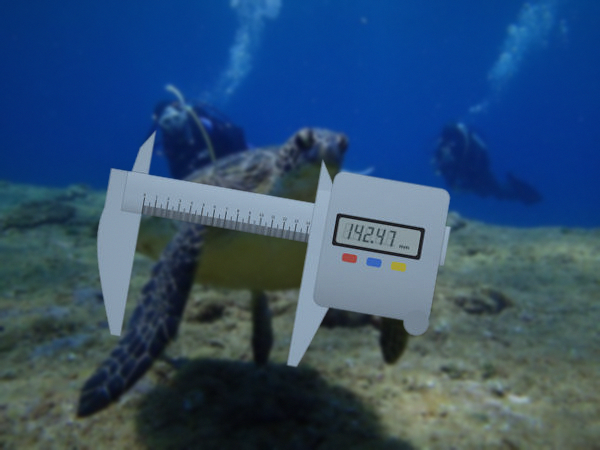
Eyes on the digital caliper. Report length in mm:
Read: 142.47 mm
